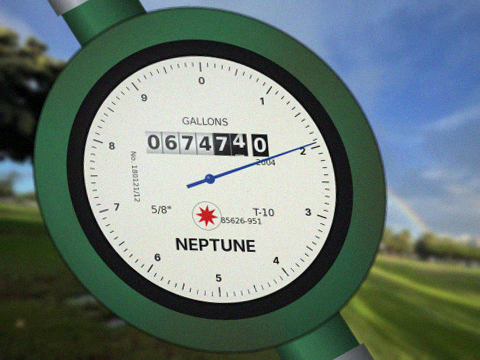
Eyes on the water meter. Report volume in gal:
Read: 674741.9 gal
